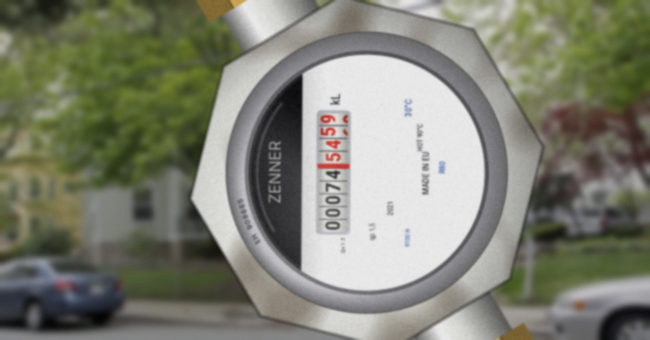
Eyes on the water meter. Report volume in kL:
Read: 74.5459 kL
